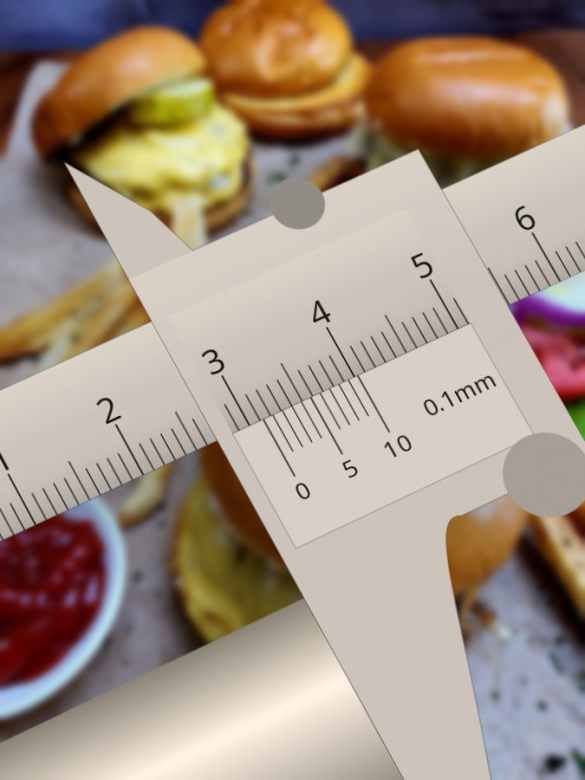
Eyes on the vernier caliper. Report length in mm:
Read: 31.3 mm
